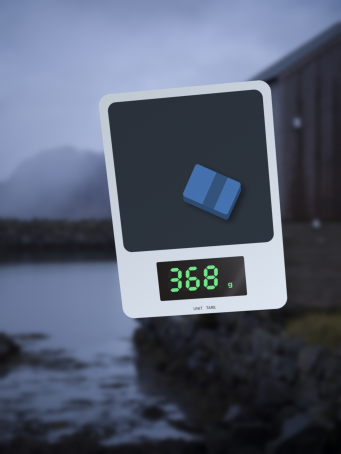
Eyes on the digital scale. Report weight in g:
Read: 368 g
